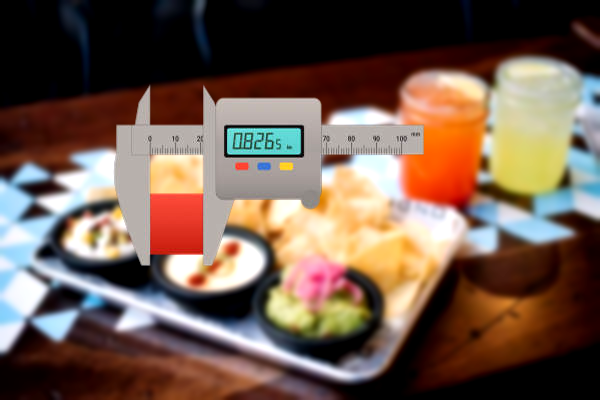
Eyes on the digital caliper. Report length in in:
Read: 0.8265 in
